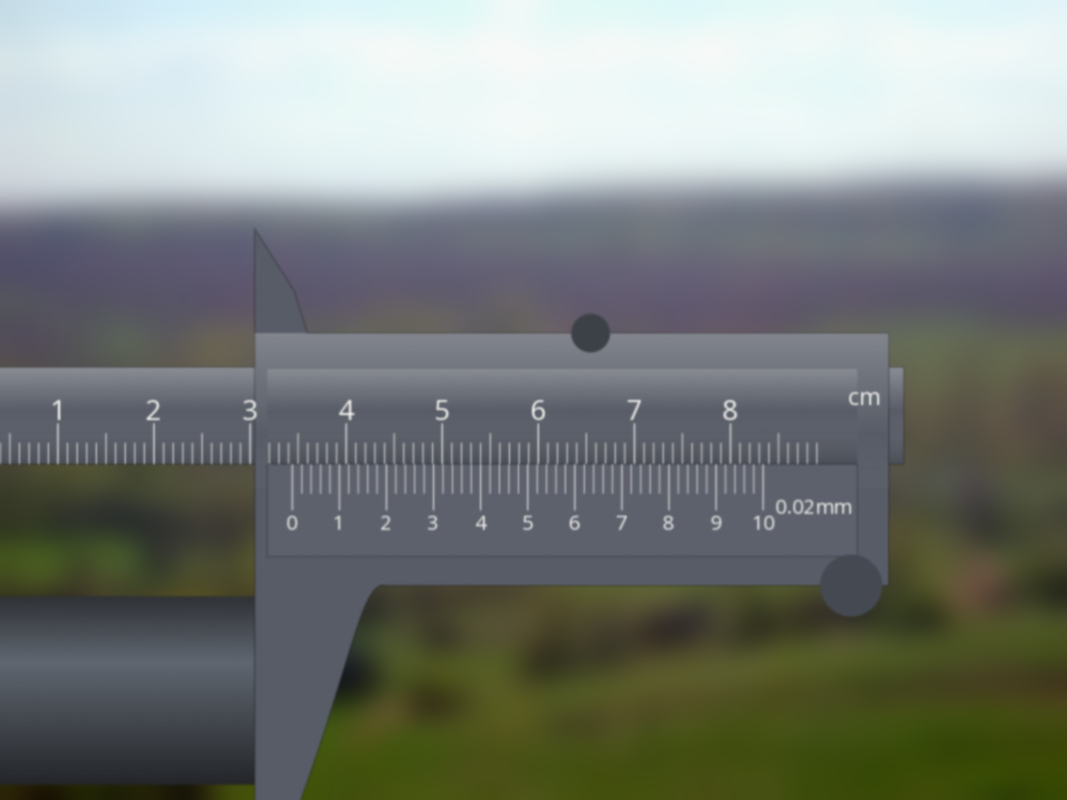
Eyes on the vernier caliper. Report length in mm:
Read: 34.4 mm
